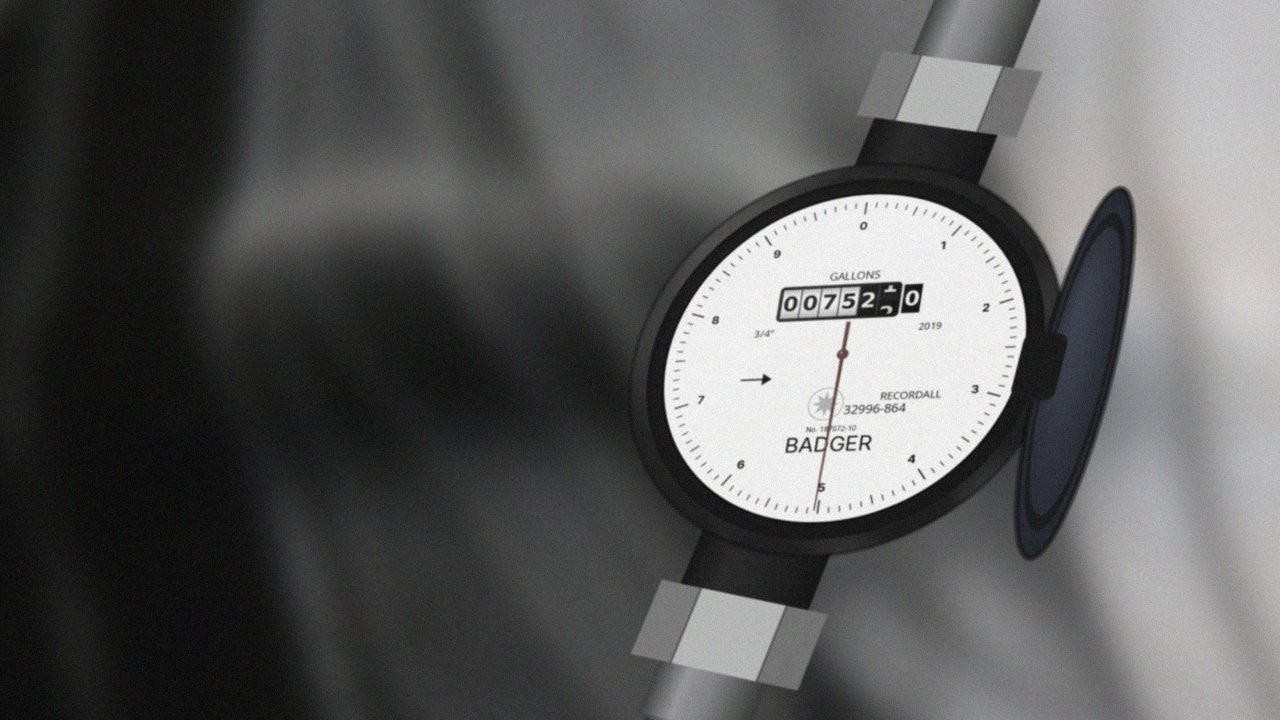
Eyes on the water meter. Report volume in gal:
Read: 75215.0 gal
